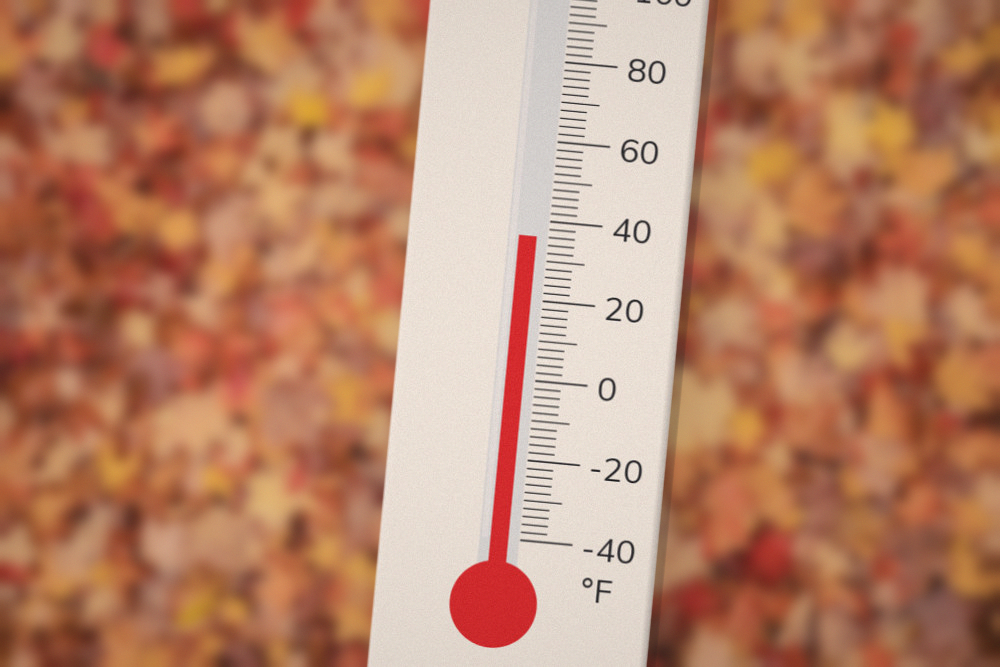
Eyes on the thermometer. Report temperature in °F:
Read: 36 °F
